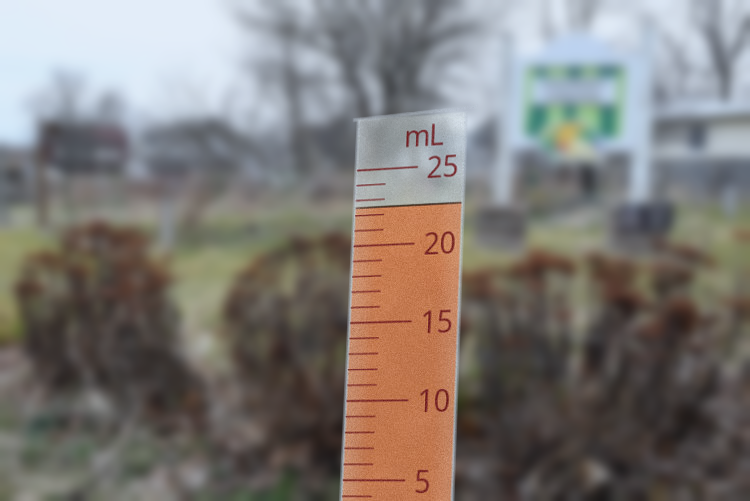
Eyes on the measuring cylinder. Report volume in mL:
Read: 22.5 mL
